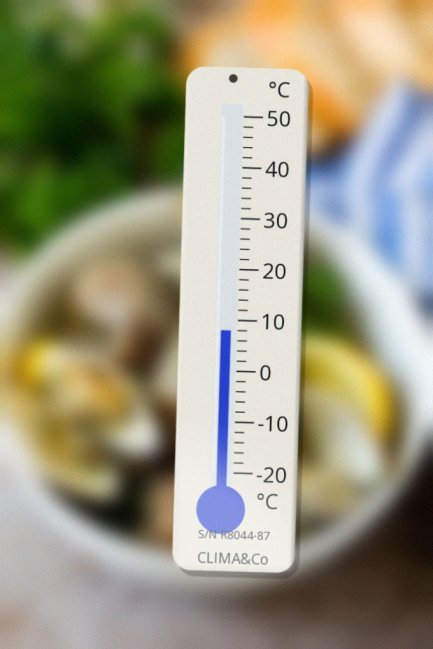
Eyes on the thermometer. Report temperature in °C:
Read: 8 °C
